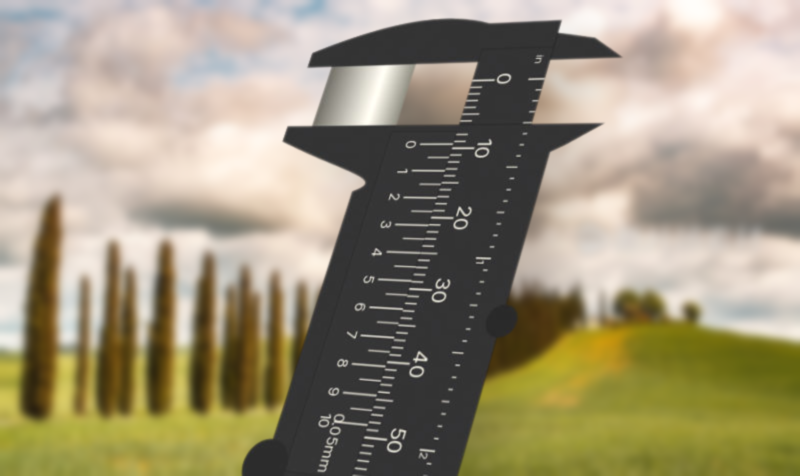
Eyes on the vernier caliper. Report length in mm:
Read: 9.4 mm
